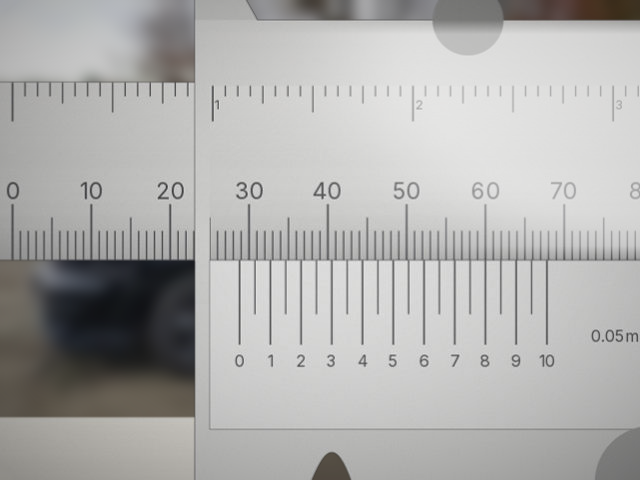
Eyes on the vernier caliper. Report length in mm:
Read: 28.8 mm
